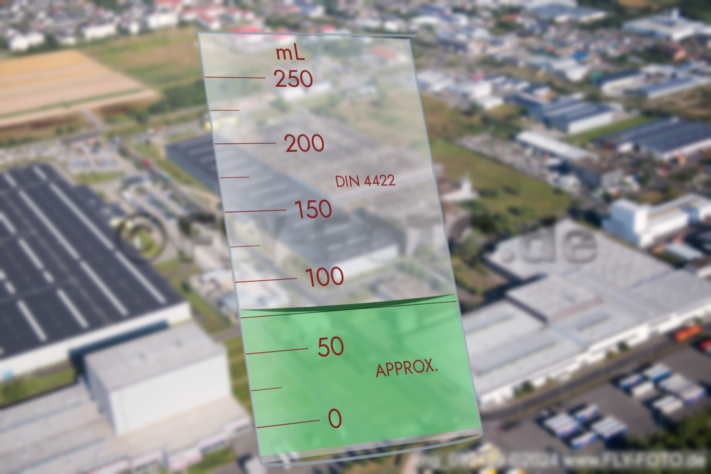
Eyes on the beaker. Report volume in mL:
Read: 75 mL
